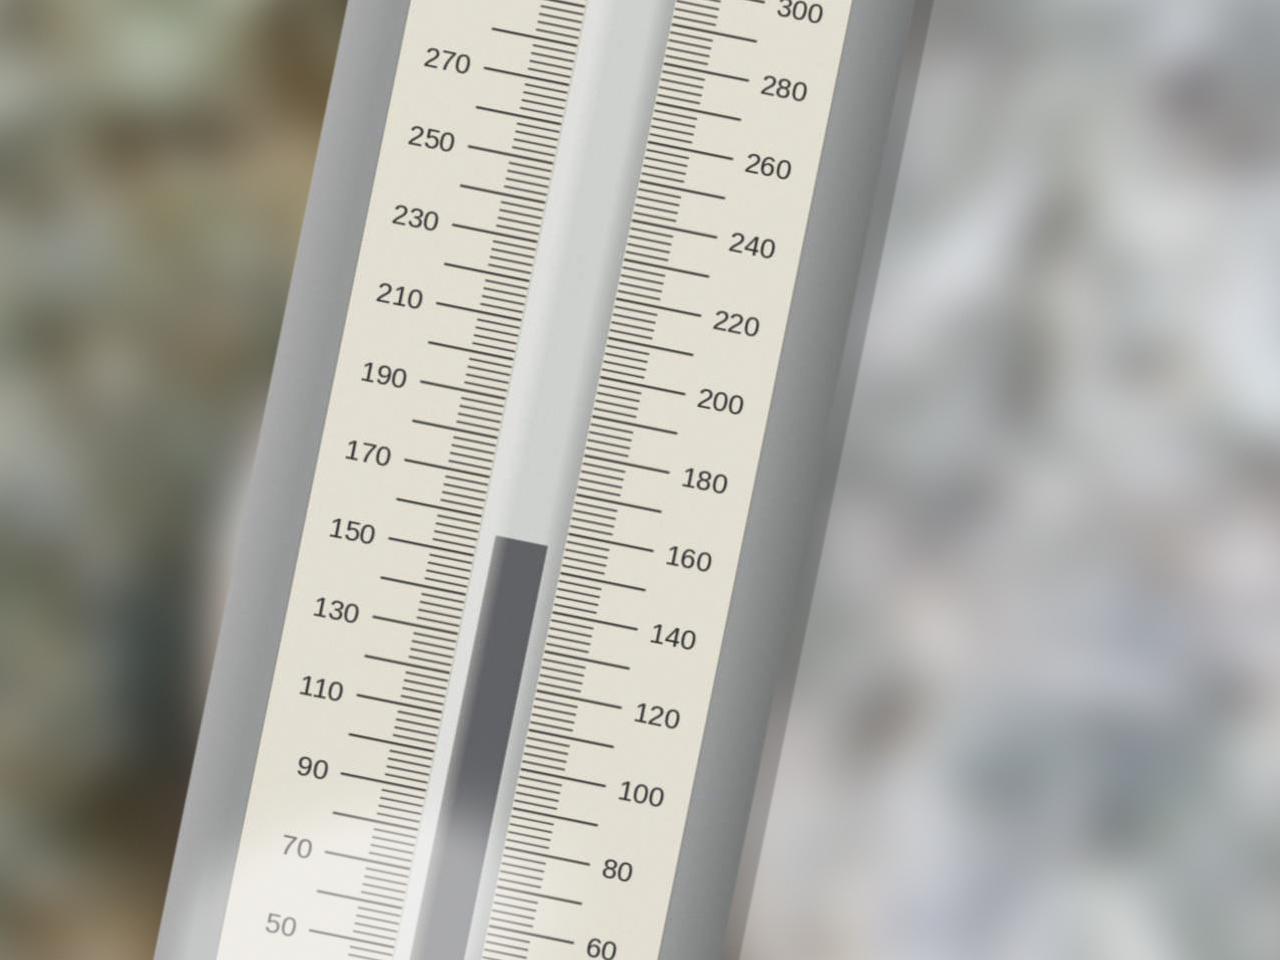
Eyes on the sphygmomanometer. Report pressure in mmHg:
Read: 156 mmHg
